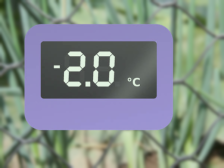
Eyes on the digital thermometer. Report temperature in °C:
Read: -2.0 °C
